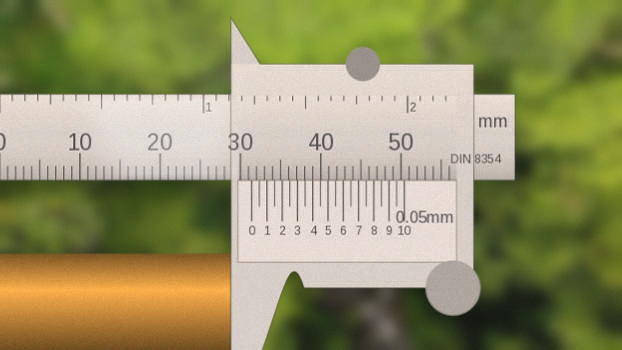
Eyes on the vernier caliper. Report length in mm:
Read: 31.4 mm
